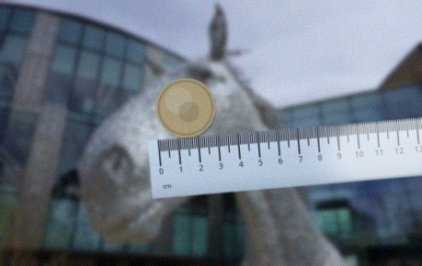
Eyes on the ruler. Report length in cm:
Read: 3 cm
